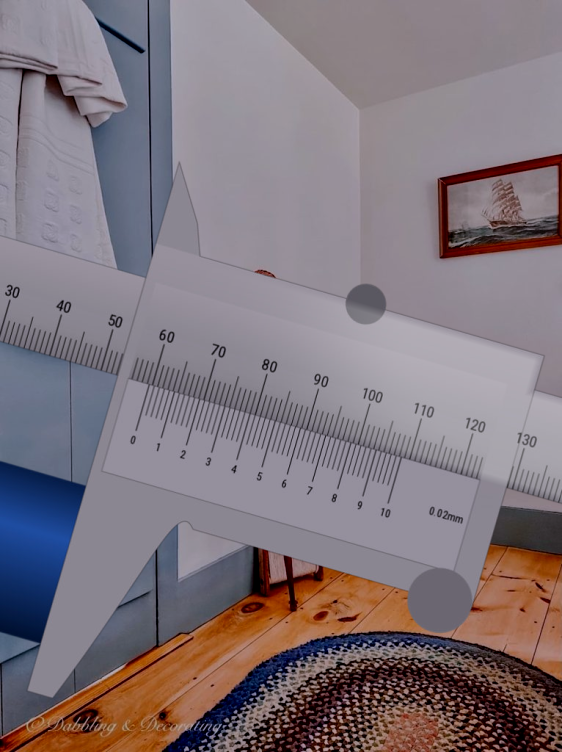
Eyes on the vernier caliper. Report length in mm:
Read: 59.4 mm
